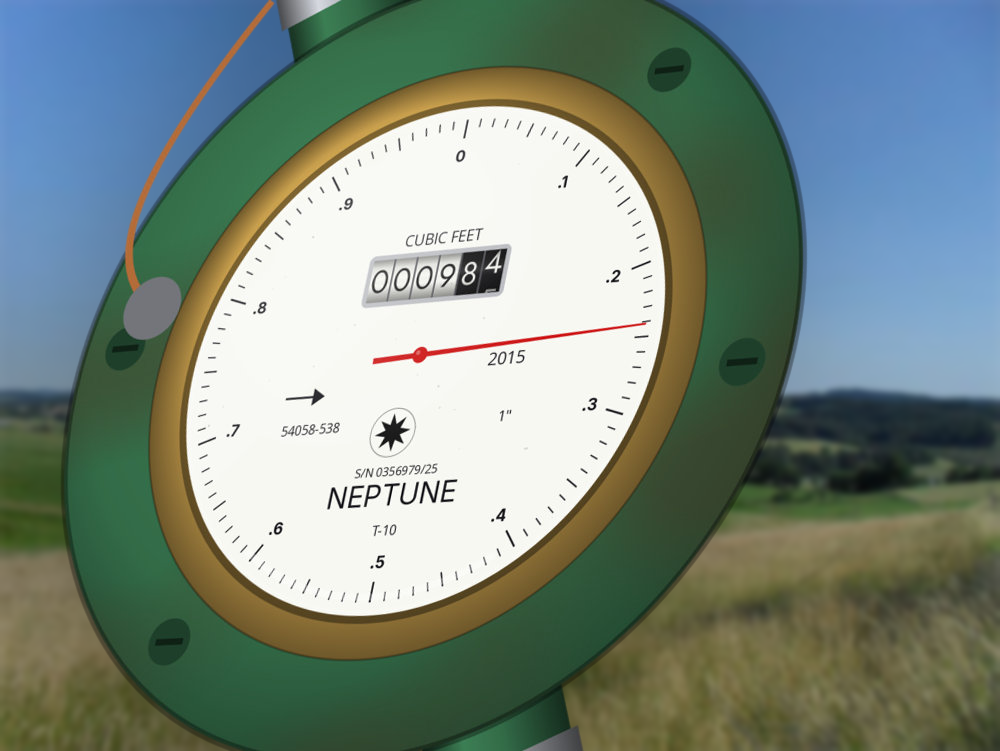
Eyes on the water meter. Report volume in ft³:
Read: 984.24 ft³
